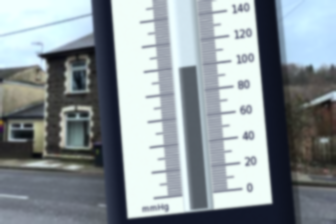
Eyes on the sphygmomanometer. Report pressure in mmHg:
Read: 100 mmHg
